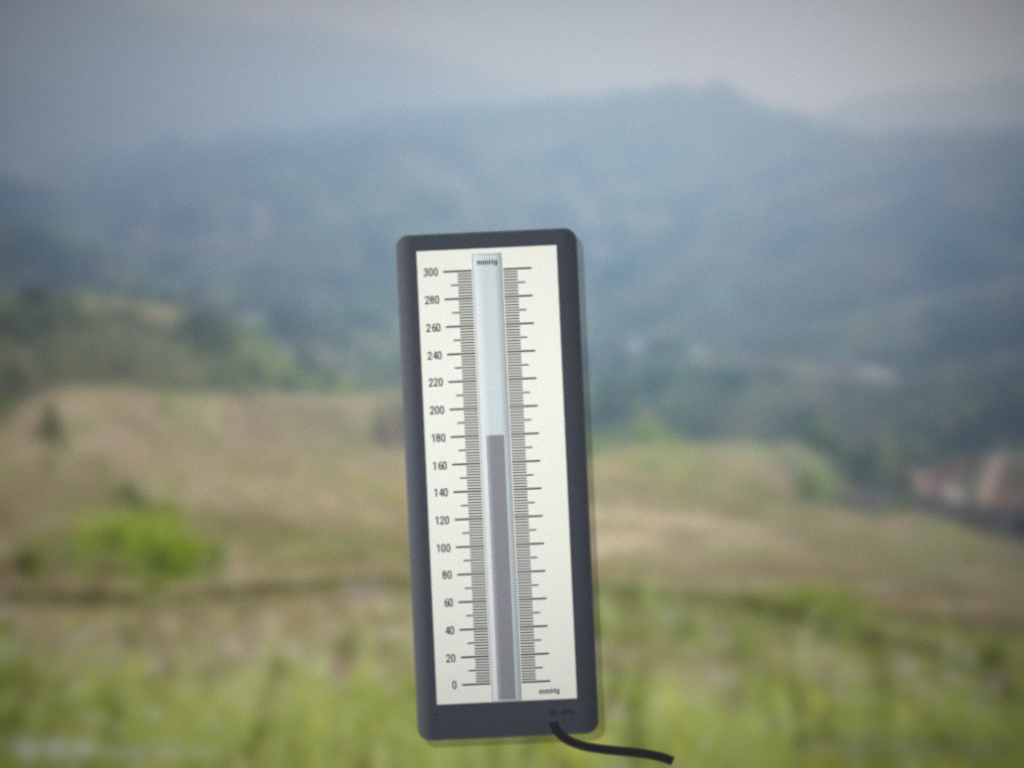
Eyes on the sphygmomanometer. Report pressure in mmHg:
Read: 180 mmHg
